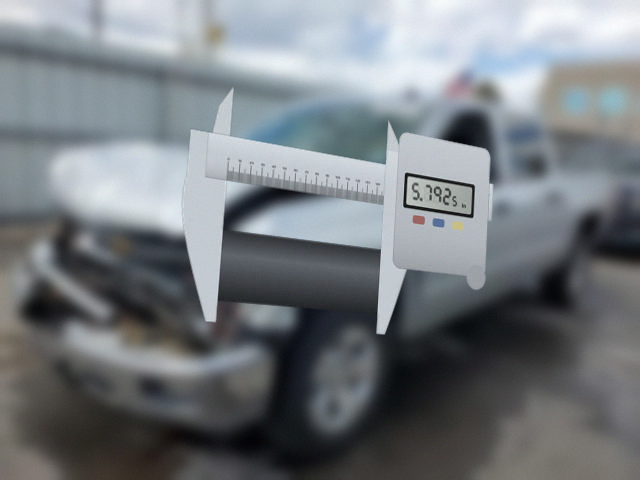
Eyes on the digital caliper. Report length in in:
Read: 5.7925 in
